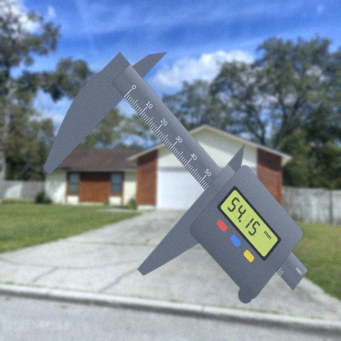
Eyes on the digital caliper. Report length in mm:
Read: 54.15 mm
